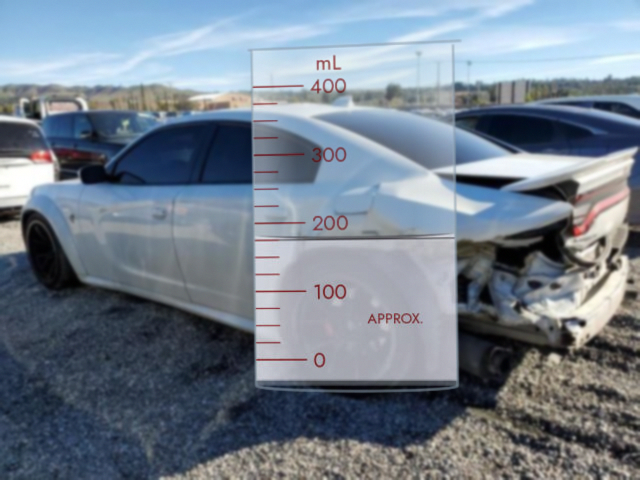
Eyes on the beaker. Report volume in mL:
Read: 175 mL
